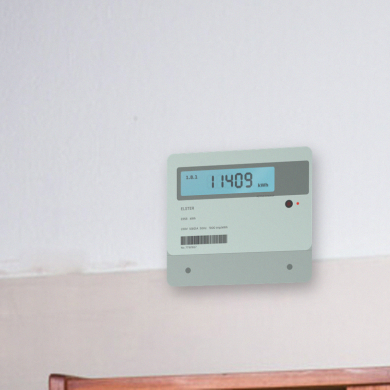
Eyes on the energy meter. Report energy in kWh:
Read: 11409 kWh
